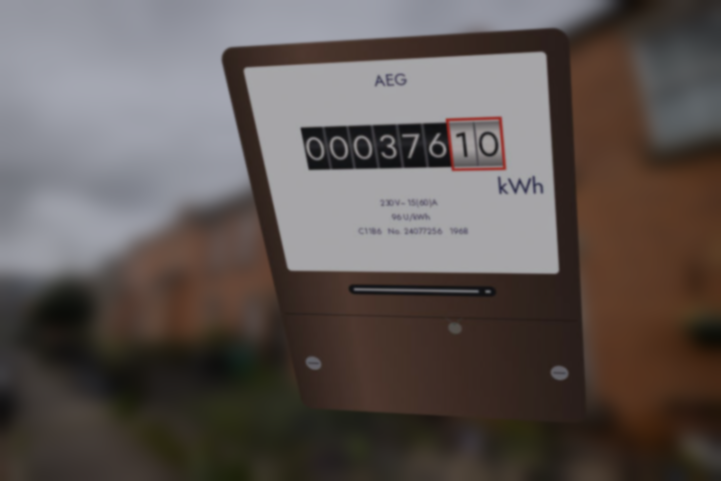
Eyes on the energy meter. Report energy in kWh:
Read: 376.10 kWh
